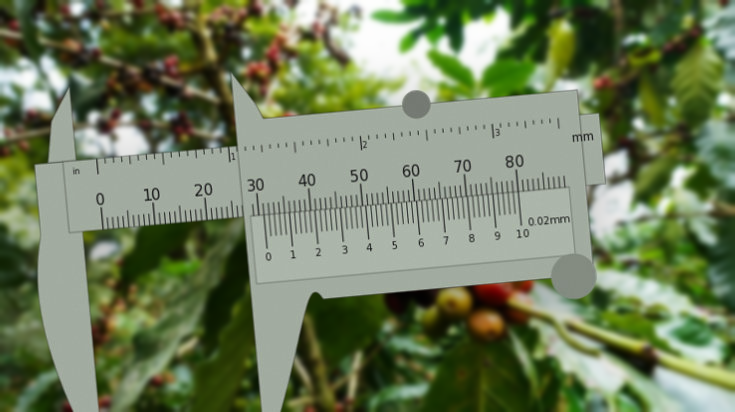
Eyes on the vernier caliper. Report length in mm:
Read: 31.0 mm
